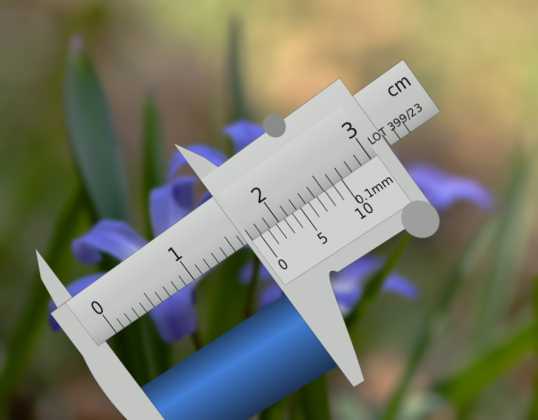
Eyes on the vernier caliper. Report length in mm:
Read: 17.9 mm
